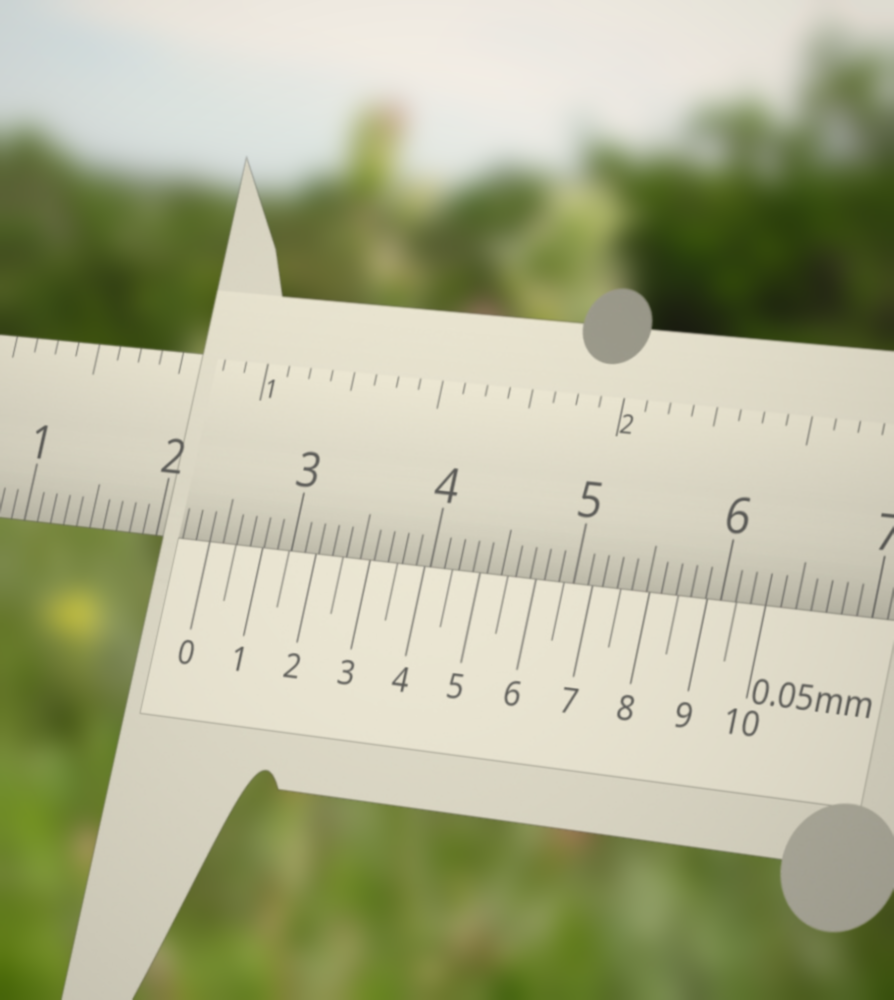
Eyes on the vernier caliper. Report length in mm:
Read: 24.0 mm
